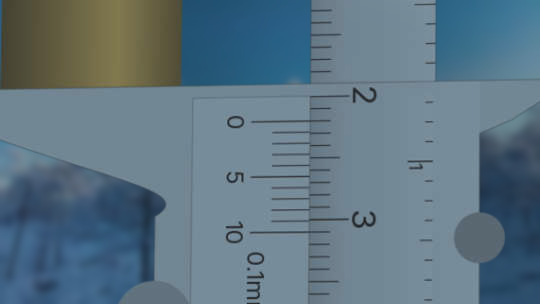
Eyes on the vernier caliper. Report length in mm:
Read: 22.0 mm
